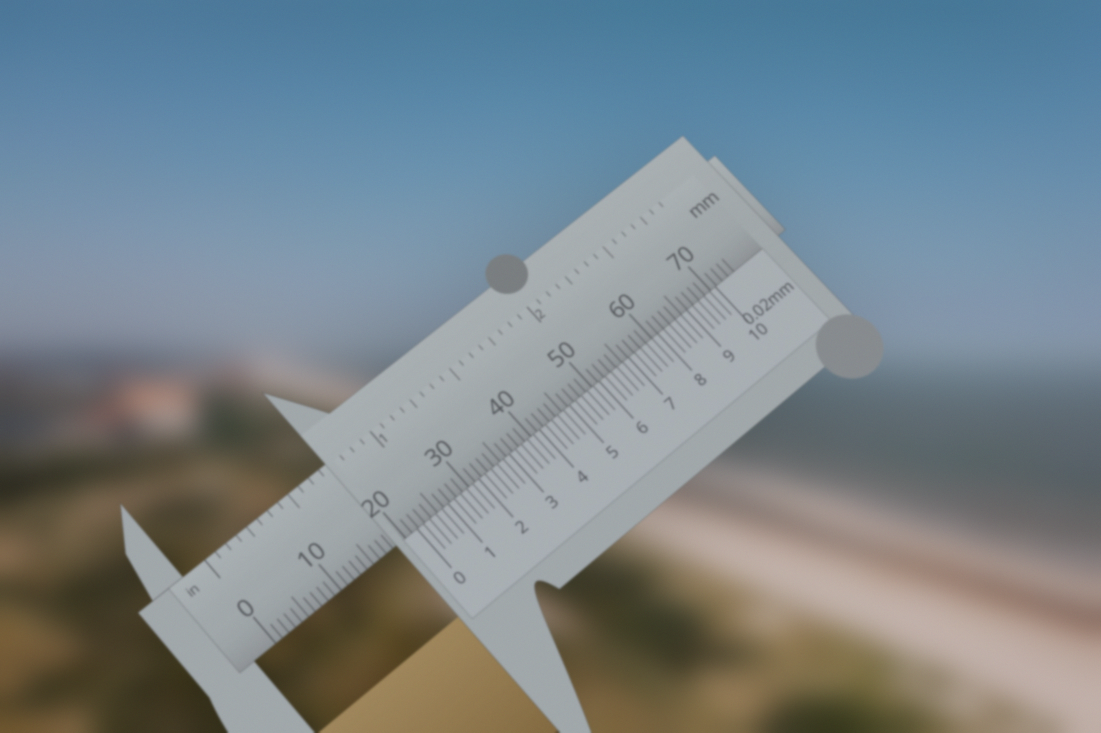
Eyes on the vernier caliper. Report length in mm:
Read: 21.8 mm
